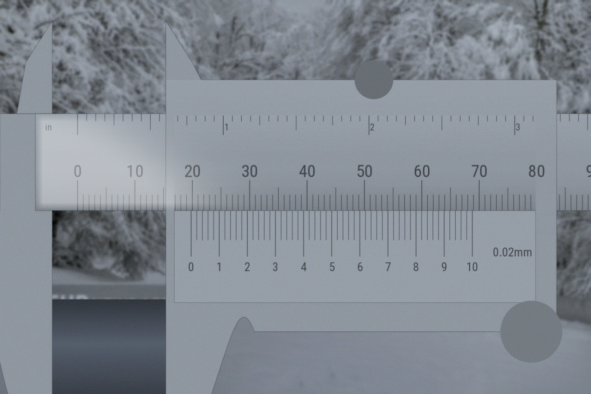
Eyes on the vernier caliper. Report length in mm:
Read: 19.8 mm
